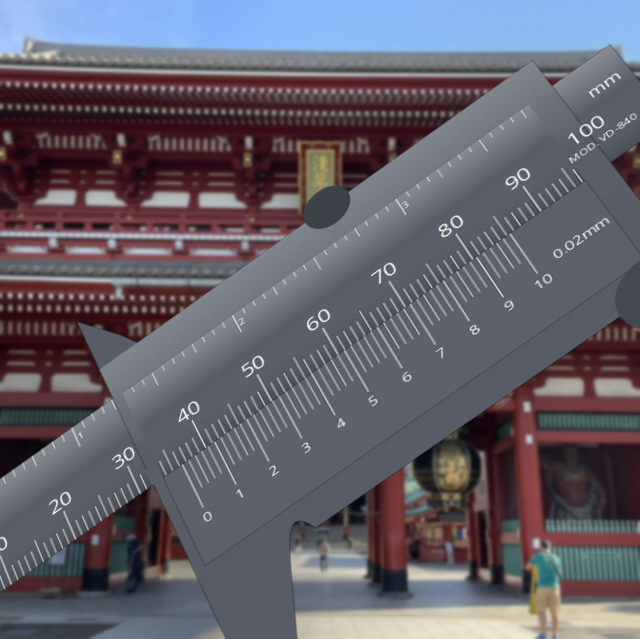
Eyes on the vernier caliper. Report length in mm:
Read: 36.4 mm
